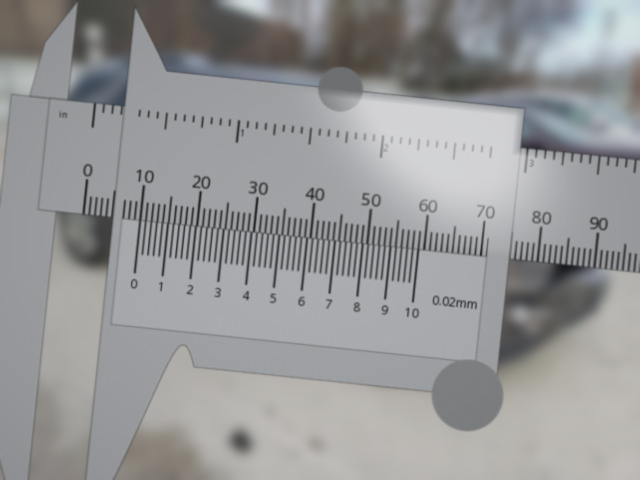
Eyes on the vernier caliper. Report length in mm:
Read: 10.0 mm
